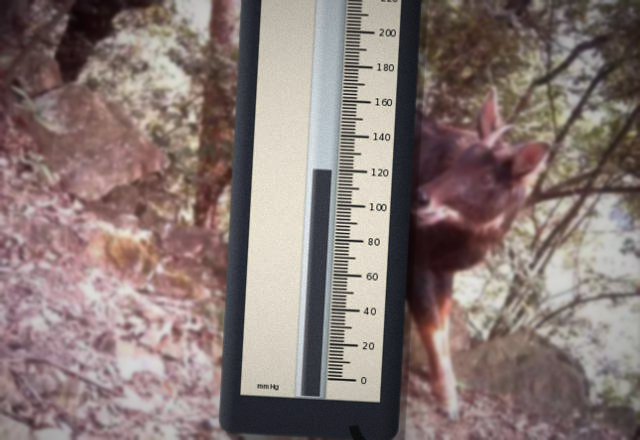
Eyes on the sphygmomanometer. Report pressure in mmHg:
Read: 120 mmHg
